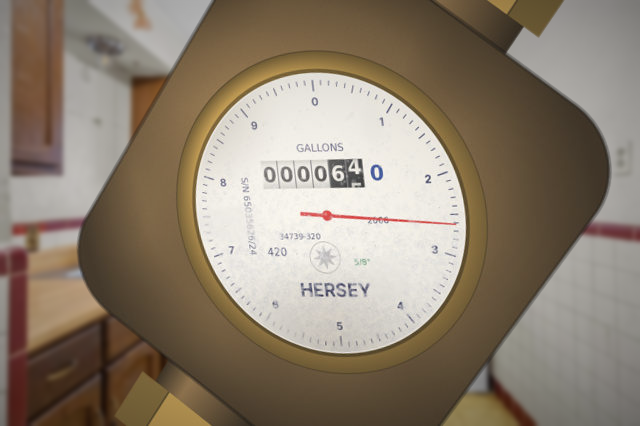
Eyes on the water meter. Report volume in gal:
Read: 642.6 gal
